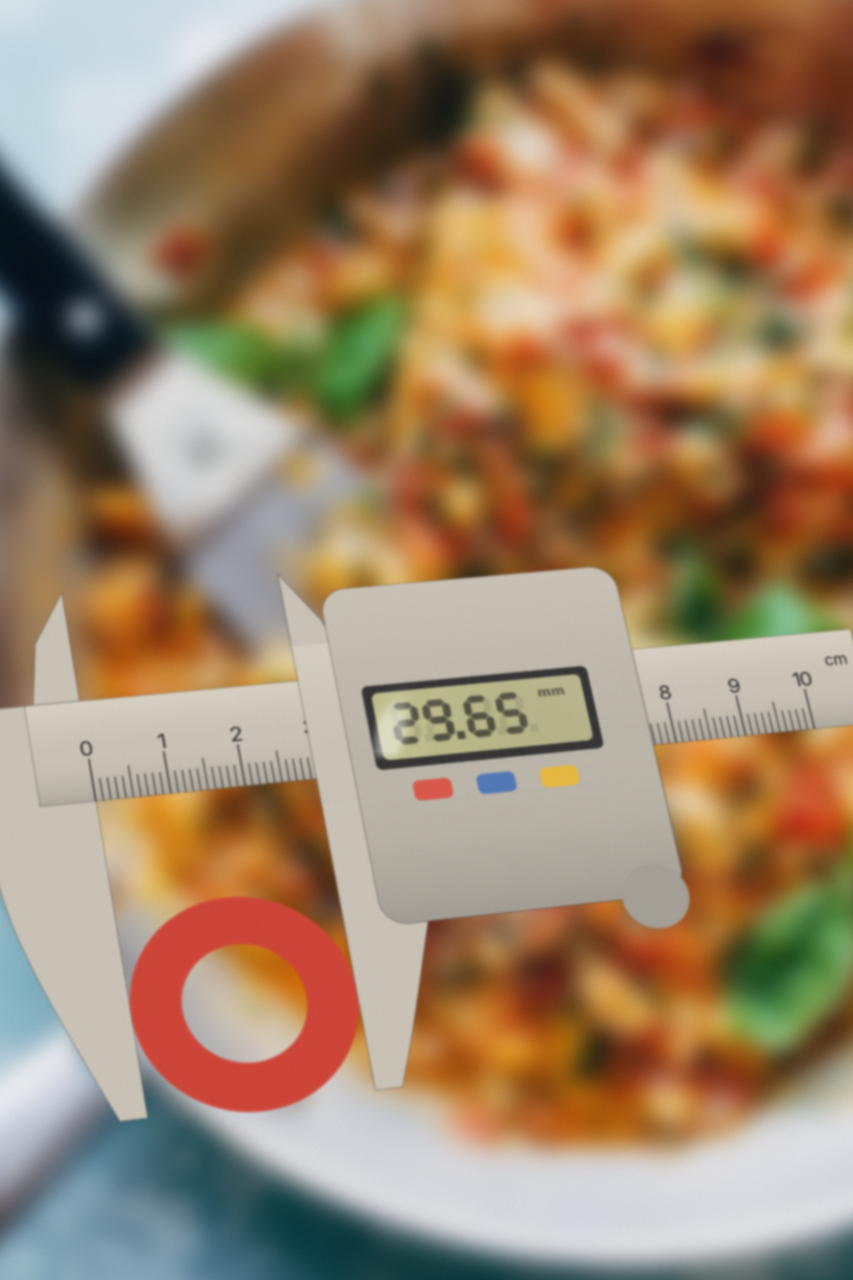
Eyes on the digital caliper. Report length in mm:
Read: 29.65 mm
